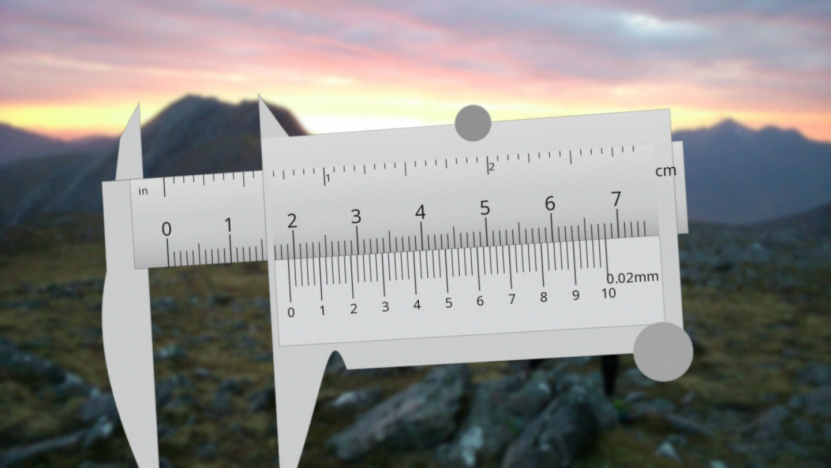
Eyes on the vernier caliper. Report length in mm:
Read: 19.0 mm
